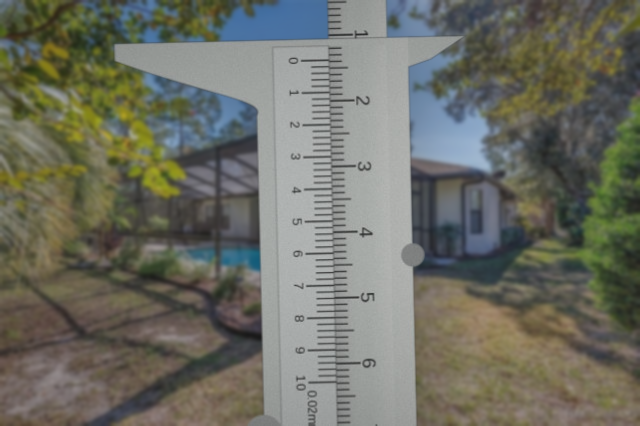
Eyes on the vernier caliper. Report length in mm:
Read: 13.8 mm
